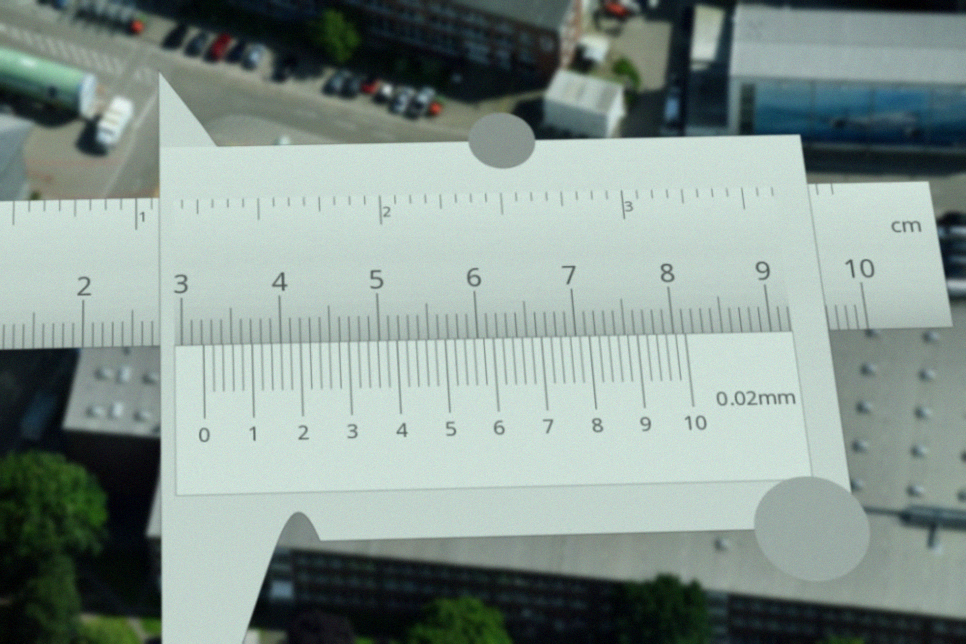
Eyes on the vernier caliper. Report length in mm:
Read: 32.2 mm
